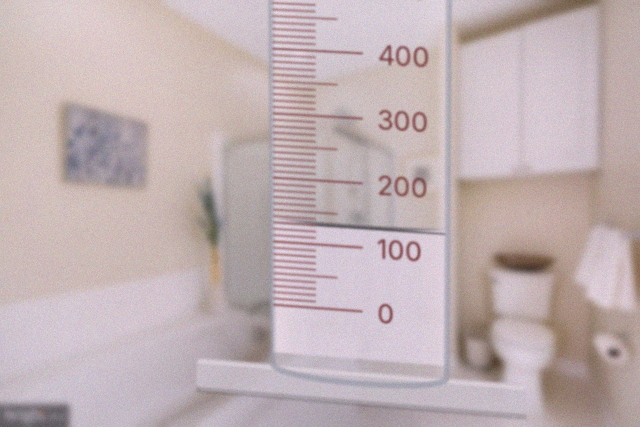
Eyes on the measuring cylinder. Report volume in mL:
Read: 130 mL
